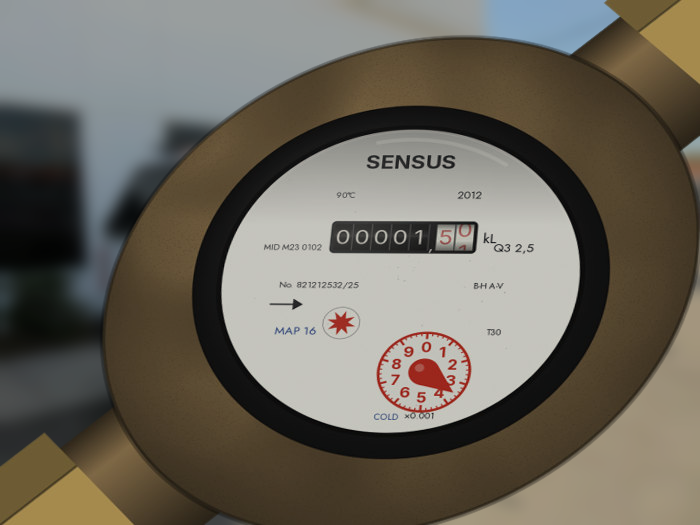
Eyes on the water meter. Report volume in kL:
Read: 1.503 kL
